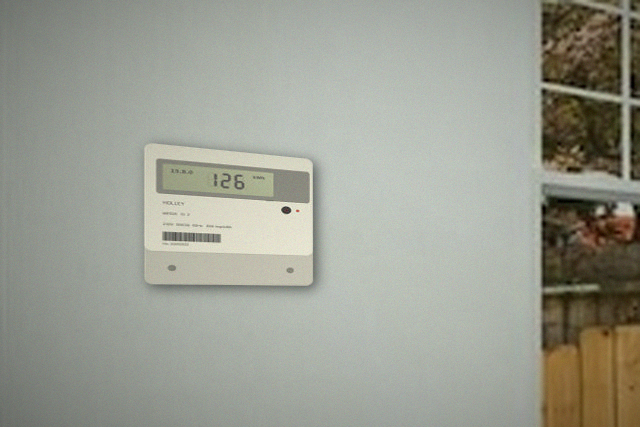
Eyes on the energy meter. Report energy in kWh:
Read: 126 kWh
